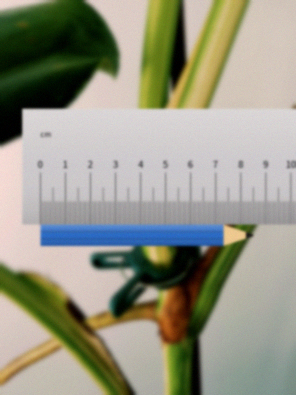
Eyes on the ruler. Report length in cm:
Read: 8.5 cm
